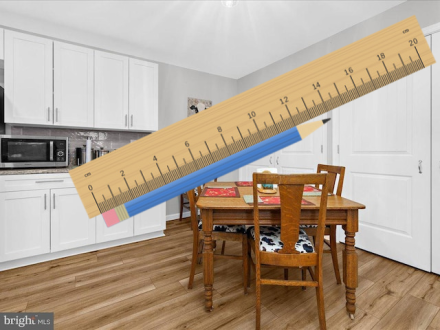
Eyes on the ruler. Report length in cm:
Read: 14 cm
